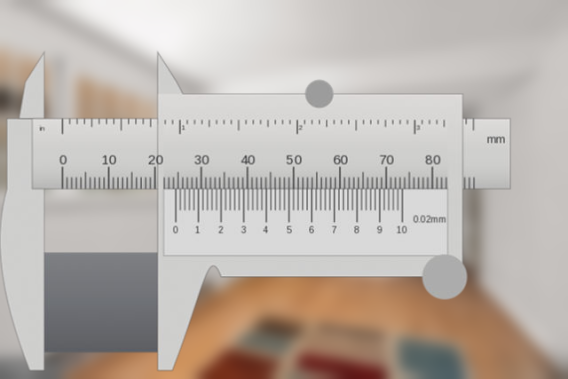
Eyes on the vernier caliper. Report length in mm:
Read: 24.5 mm
